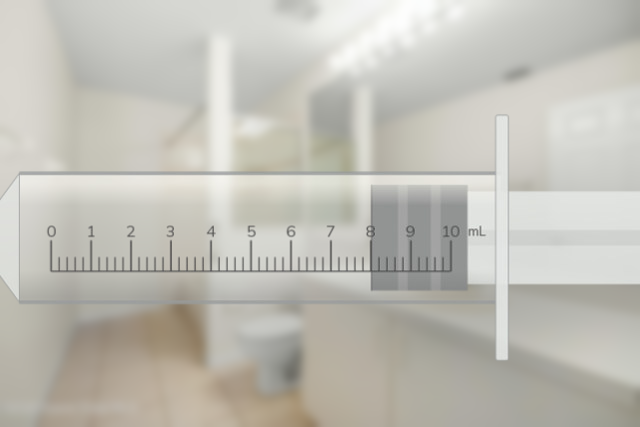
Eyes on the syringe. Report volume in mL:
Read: 8 mL
